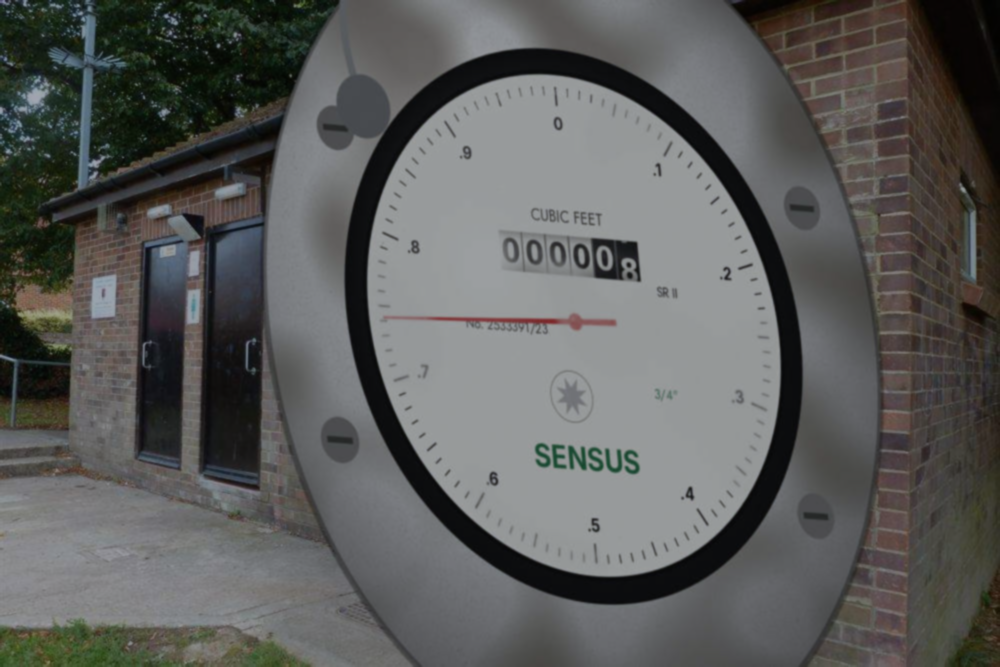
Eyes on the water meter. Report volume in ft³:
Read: 7.74 ft³
